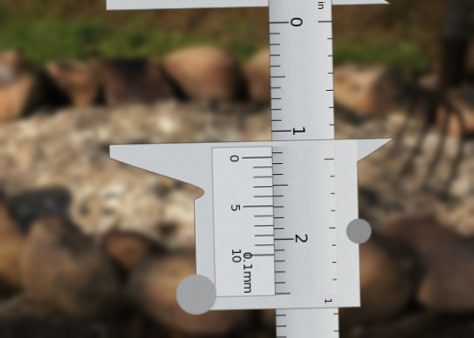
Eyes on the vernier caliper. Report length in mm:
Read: 12.4 mm
